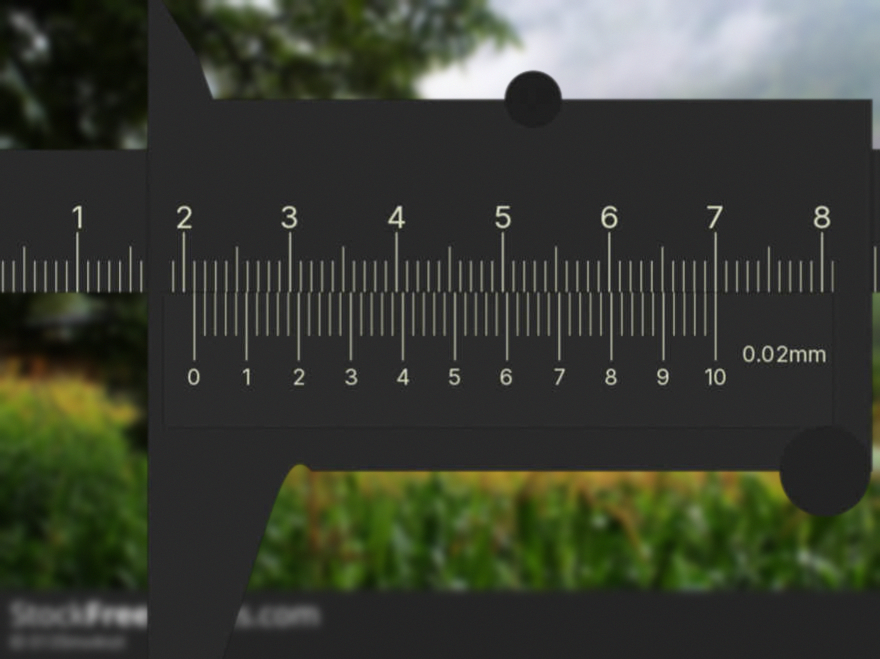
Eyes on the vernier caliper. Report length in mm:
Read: 21.0 mm
